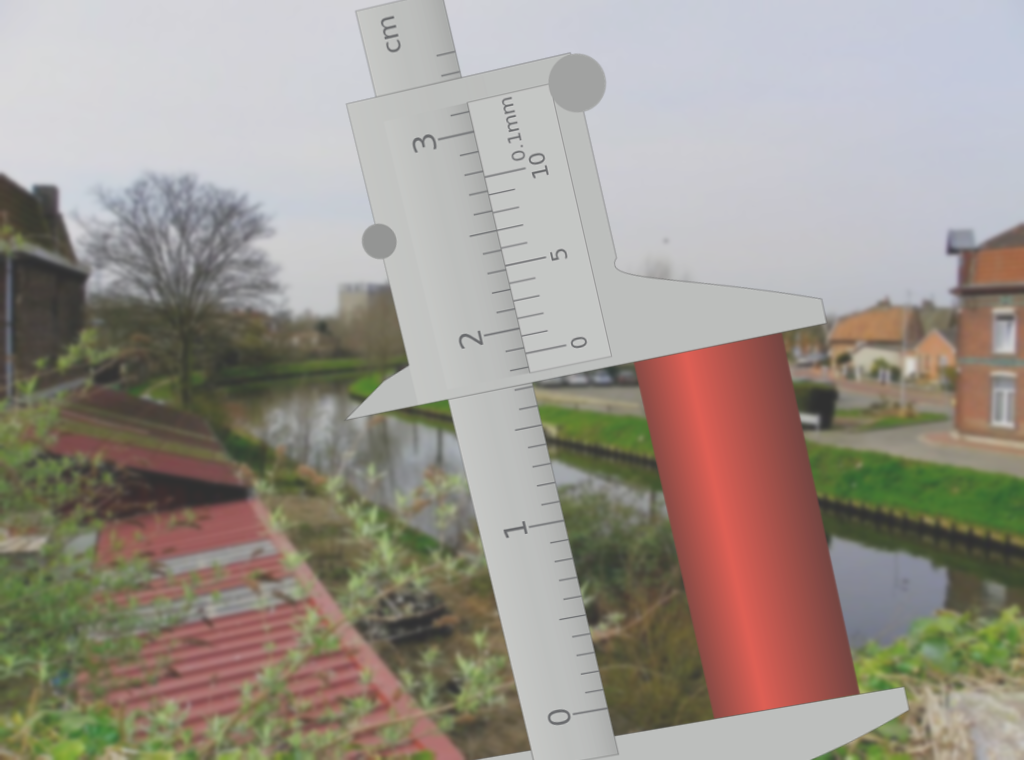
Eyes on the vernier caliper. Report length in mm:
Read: 18.7 mm
